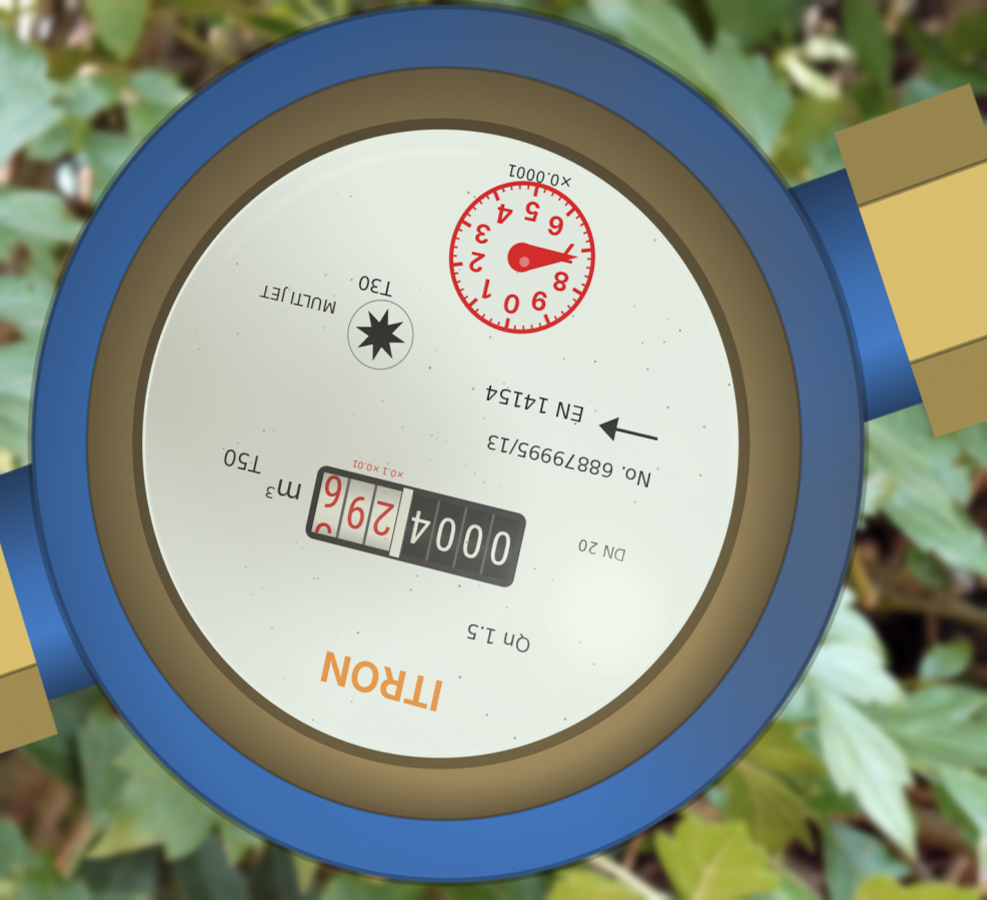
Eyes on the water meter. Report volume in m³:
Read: 4.2957 m³
